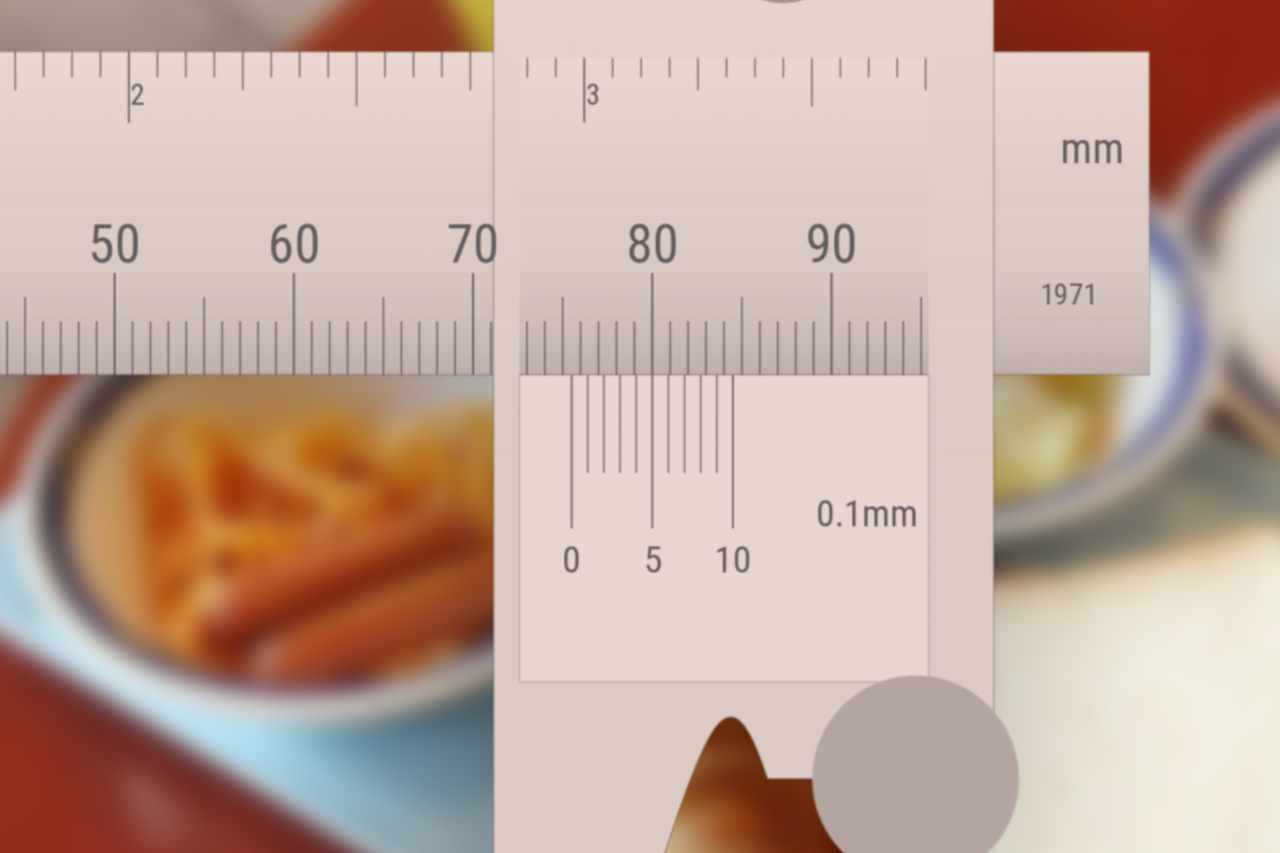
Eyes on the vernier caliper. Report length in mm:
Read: 75.5 mm
